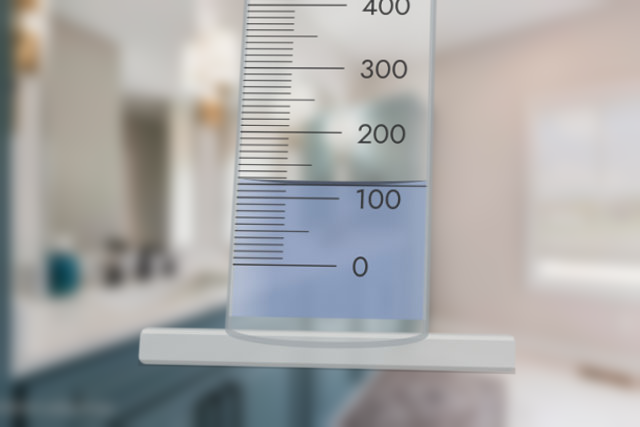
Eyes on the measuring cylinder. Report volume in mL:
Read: 120 mL
